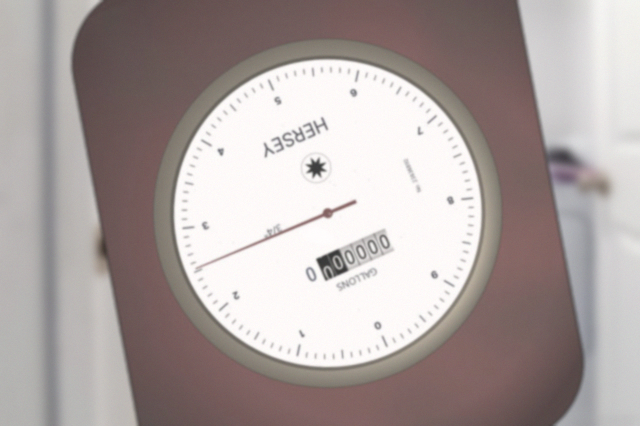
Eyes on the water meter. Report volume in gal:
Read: 2.5 gal
